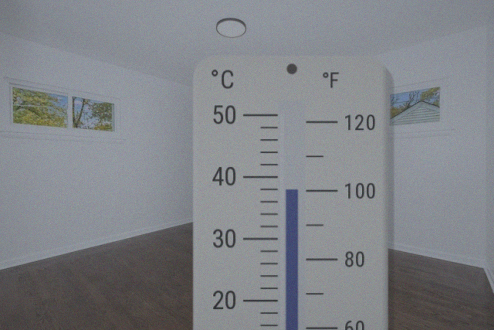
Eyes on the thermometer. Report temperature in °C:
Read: 38 °C
